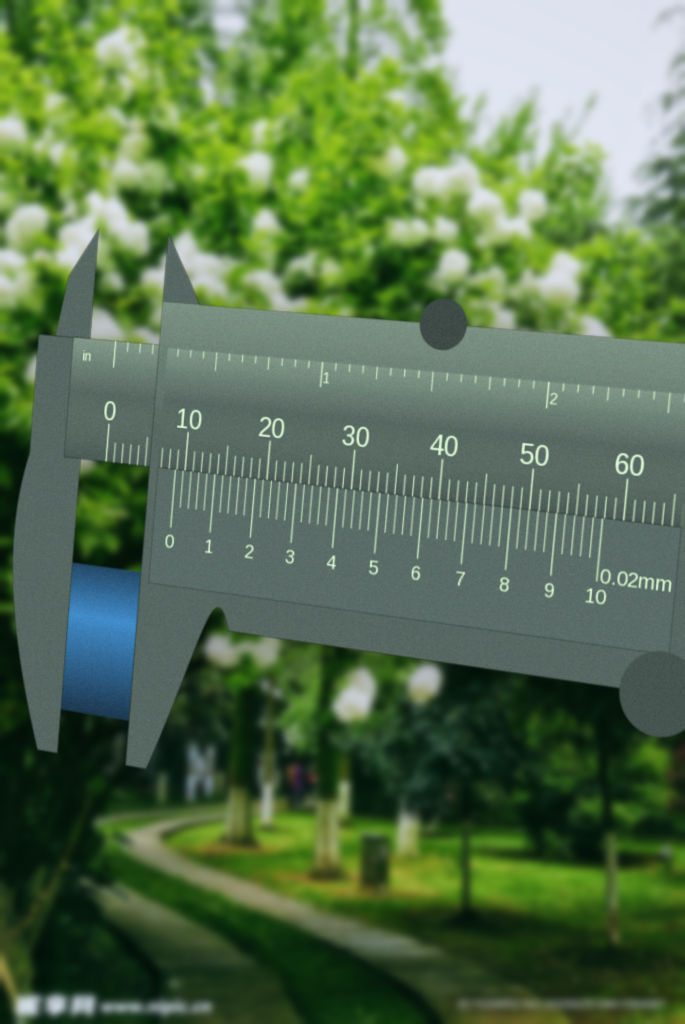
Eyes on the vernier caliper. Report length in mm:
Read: 8.8 mm
